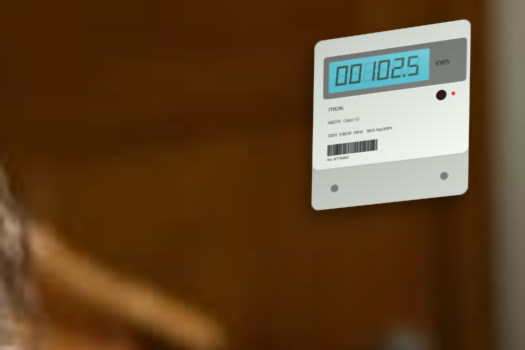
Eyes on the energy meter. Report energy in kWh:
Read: 102.5 kWh
